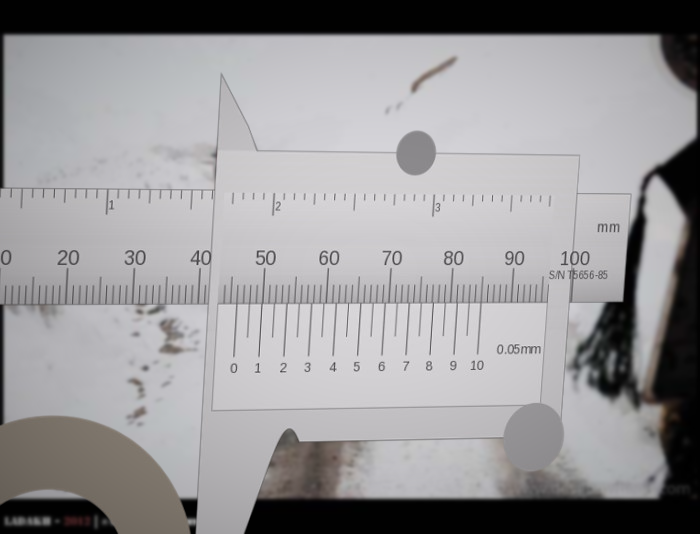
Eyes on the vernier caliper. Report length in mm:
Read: 46.0 mm
